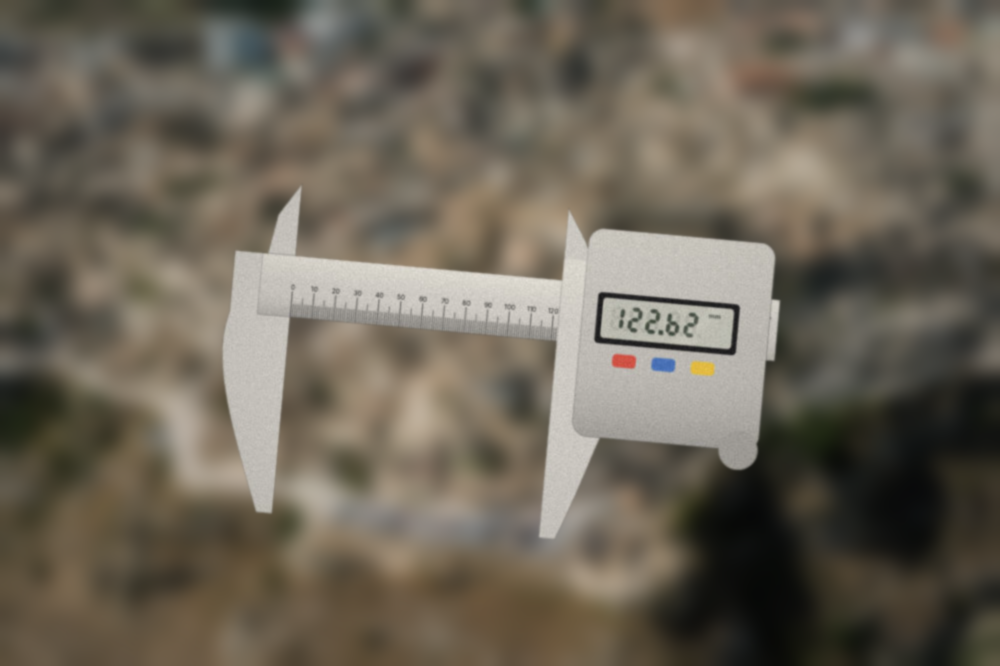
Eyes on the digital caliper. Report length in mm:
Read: 122.62 mm
